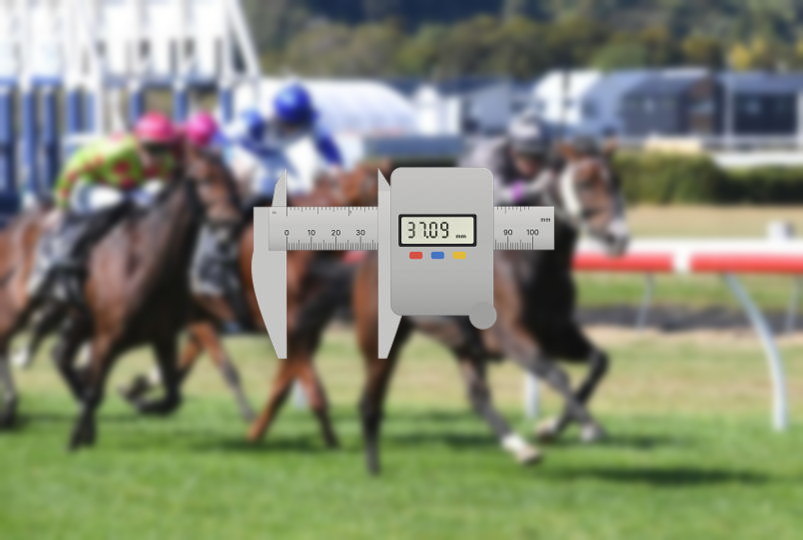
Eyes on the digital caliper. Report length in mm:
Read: 37.09 mm
